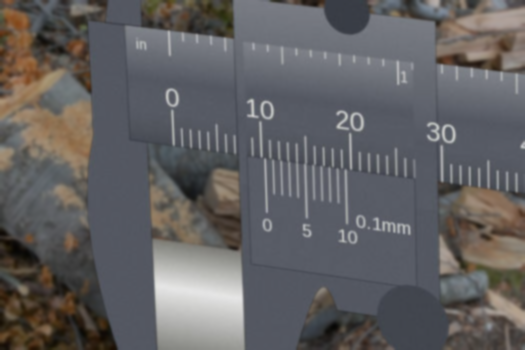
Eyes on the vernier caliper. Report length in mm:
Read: 10.4 mm
